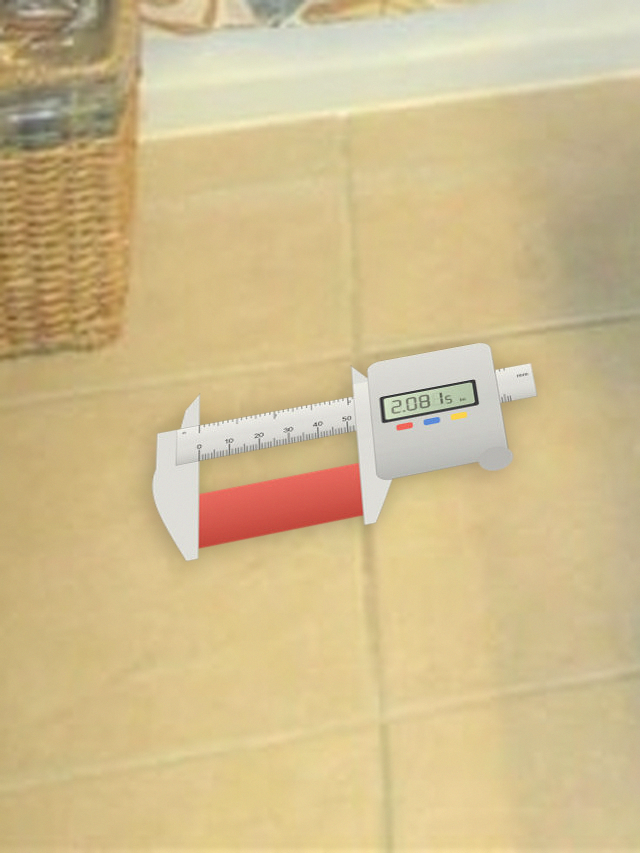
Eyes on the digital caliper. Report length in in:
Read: 2.0815 in
